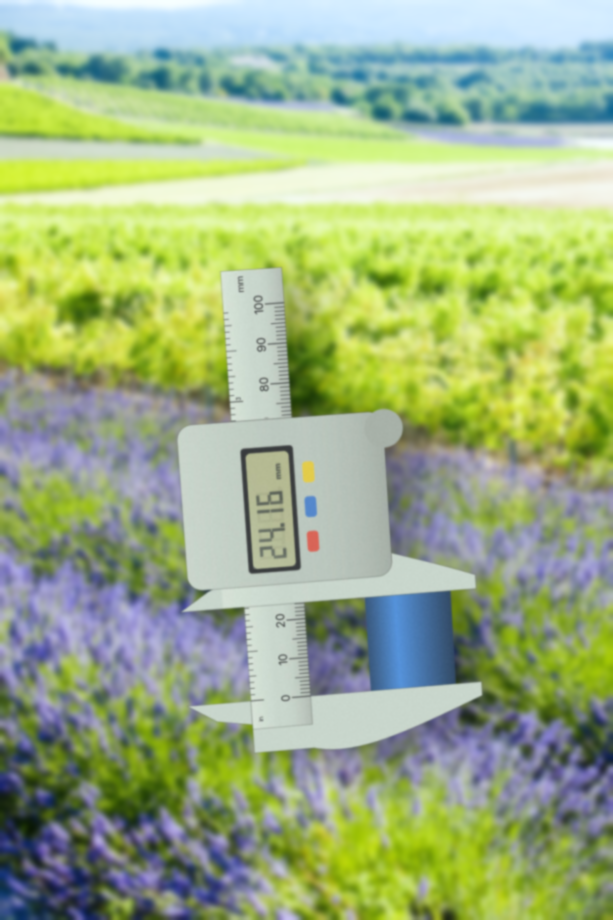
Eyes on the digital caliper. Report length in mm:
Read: 24.16 mm
